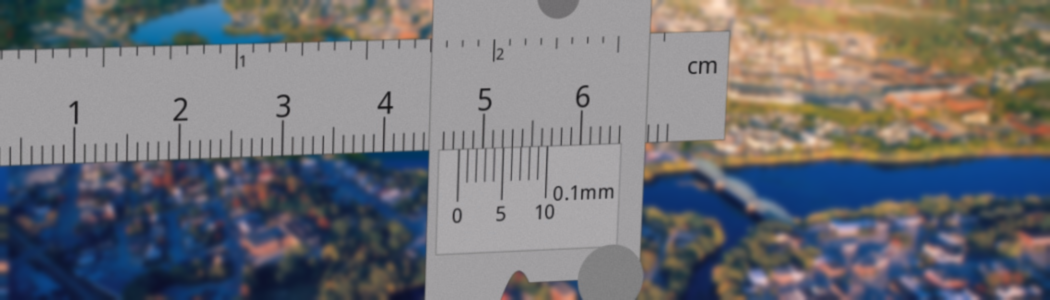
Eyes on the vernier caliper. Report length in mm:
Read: 47.6 mm
